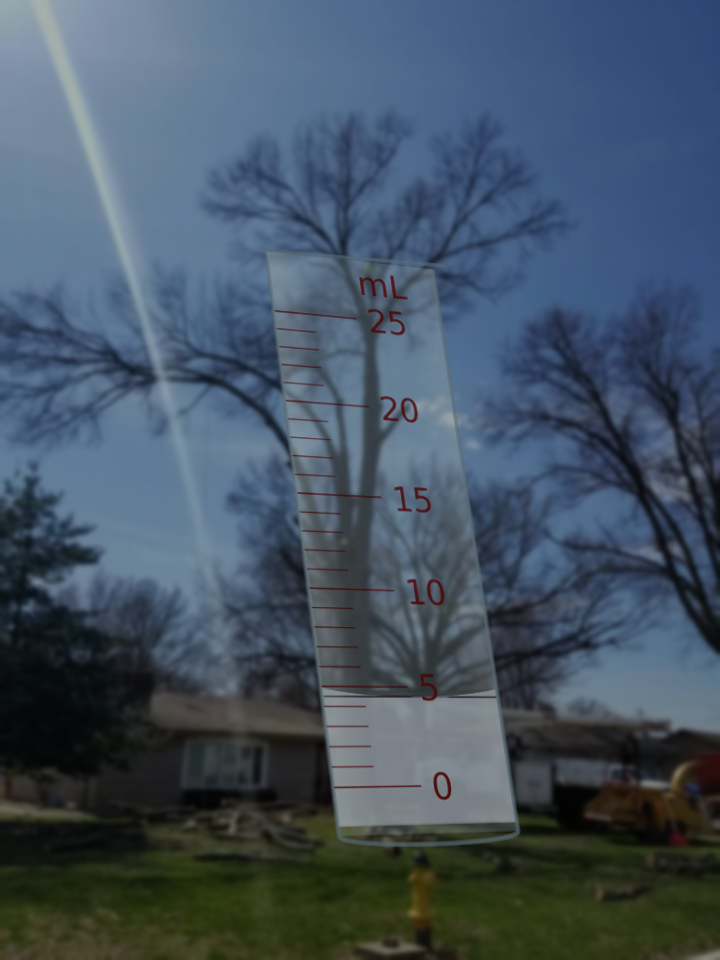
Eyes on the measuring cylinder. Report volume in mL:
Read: 4.5 mL
